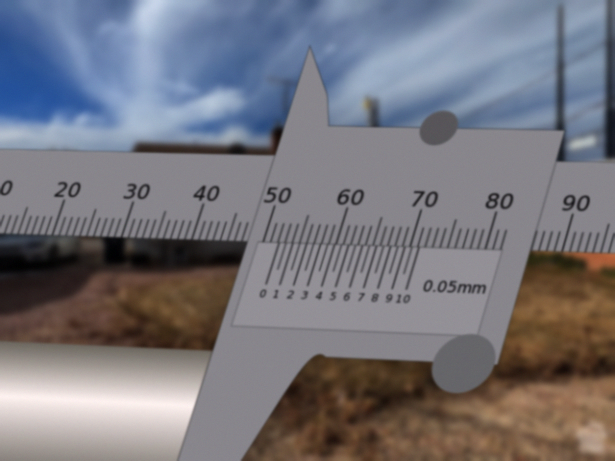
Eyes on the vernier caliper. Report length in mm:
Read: 52.2 mm
